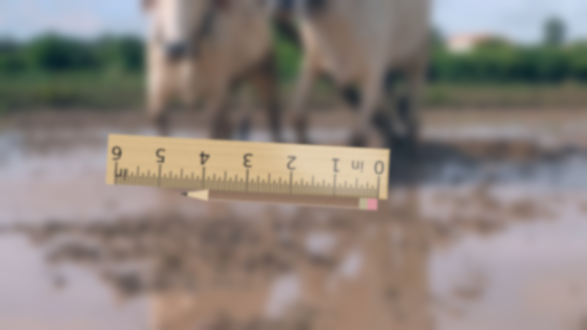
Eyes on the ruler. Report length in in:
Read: 4.5 in
